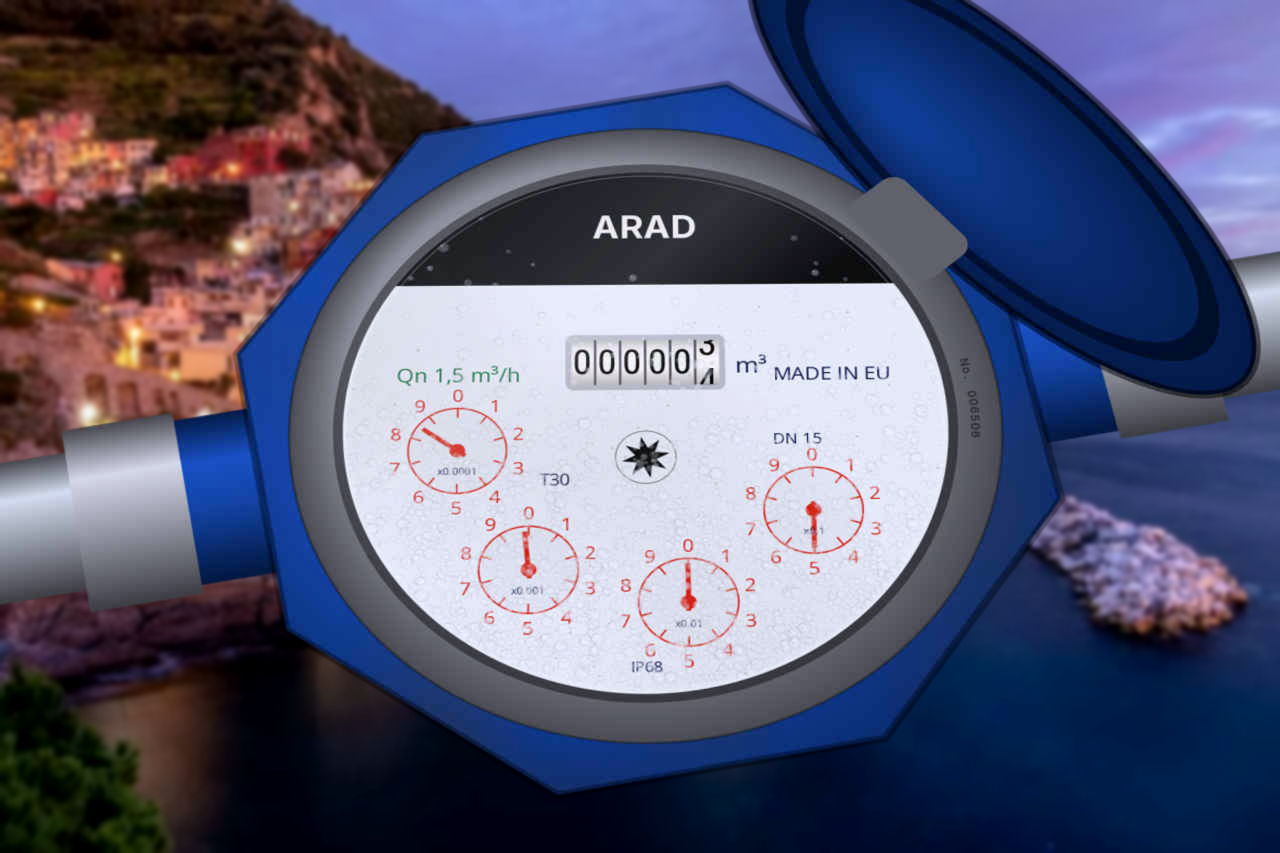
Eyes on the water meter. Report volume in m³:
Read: 3.4998 m³
